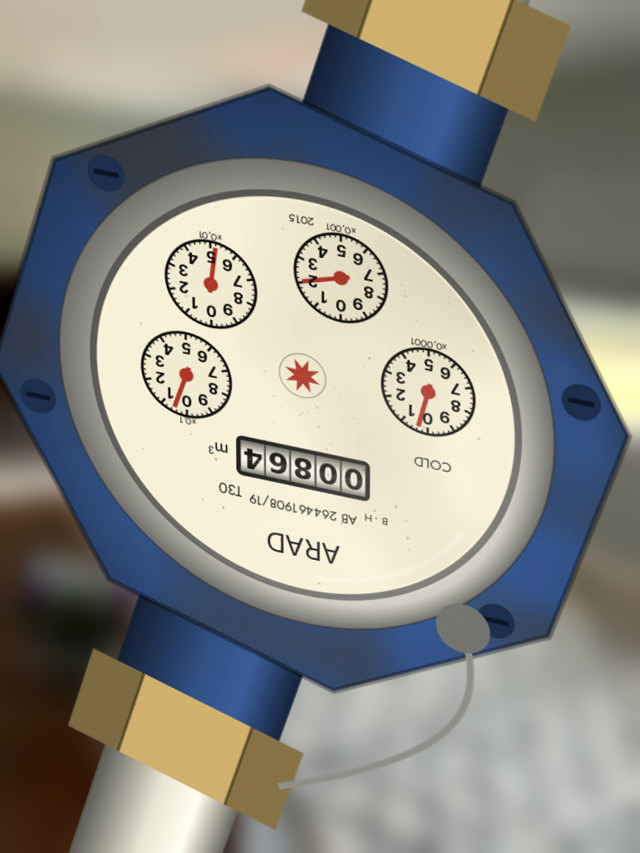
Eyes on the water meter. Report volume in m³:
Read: 864.0520 m³
